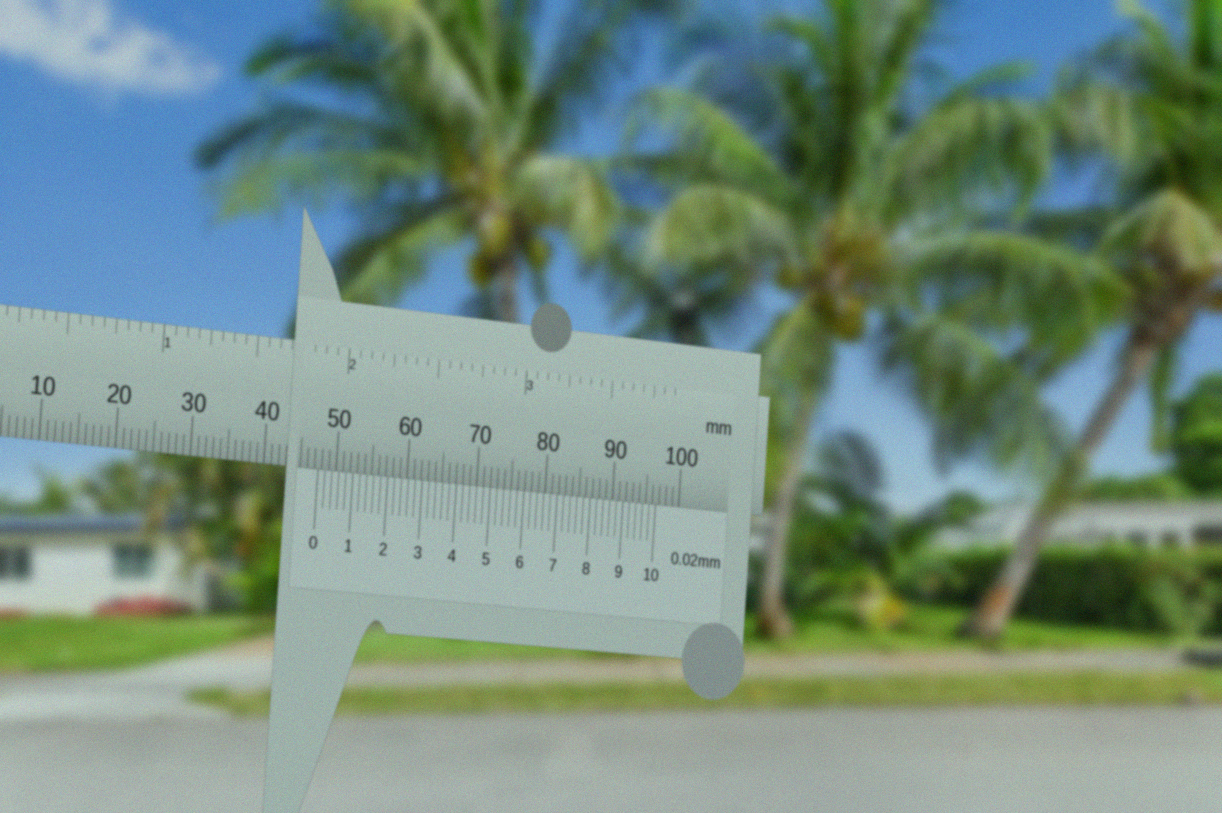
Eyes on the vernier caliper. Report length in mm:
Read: 47.5 mm
